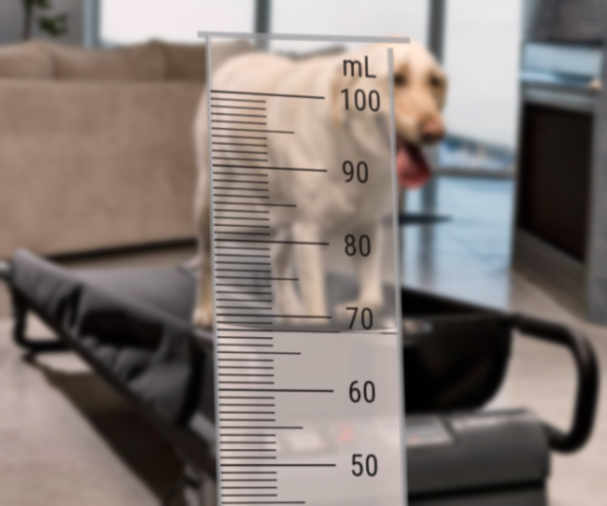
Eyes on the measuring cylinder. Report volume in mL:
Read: 68 mL
